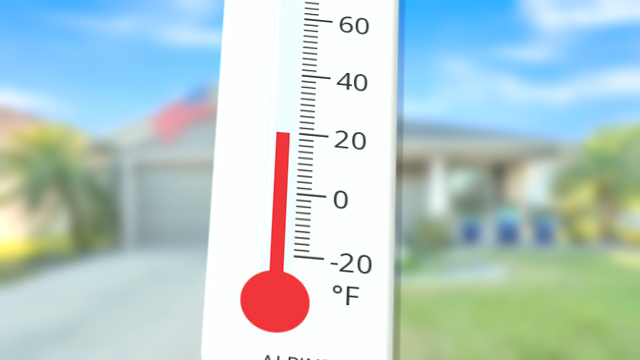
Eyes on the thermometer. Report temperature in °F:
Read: 20 °F
